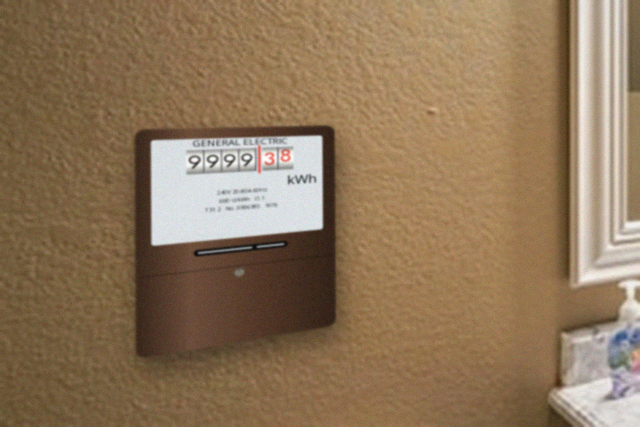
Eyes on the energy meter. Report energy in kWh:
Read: 9999.38 kWh
